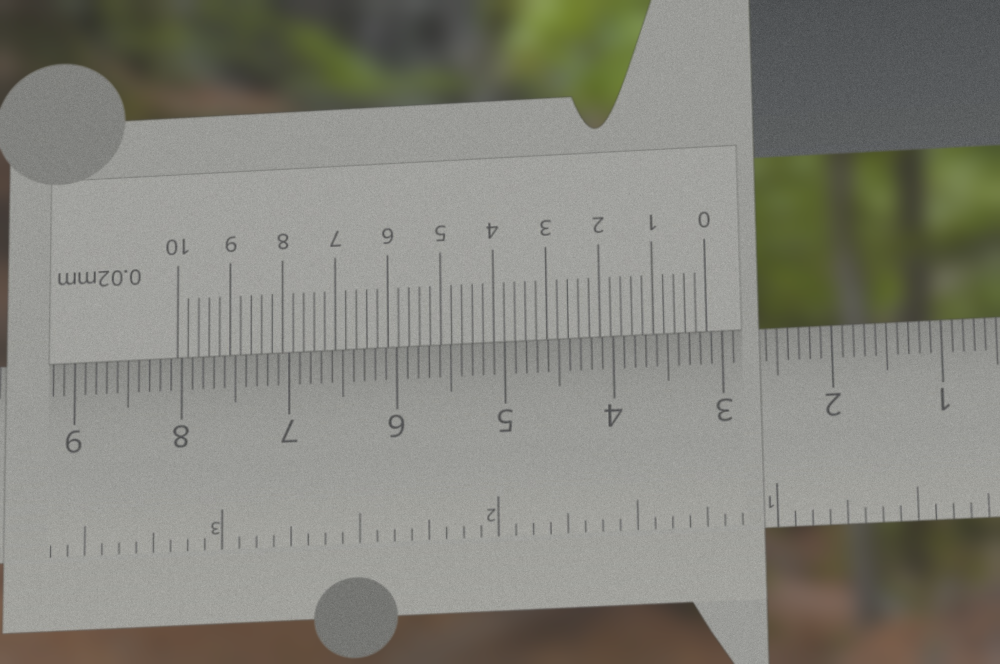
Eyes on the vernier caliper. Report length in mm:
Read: 31.4 mm
